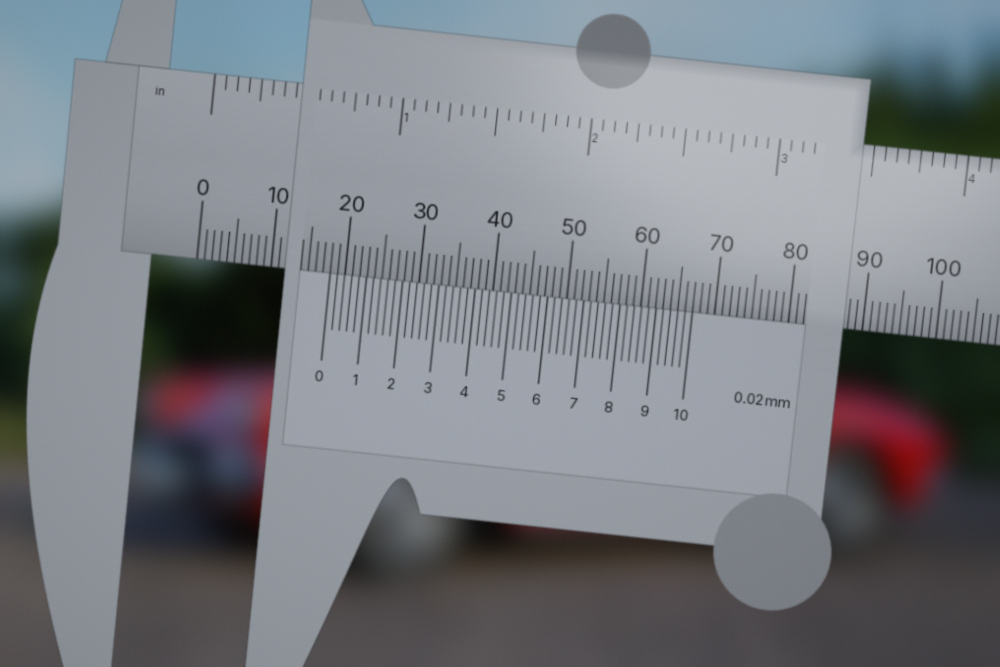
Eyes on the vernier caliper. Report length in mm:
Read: 18.0 mm
